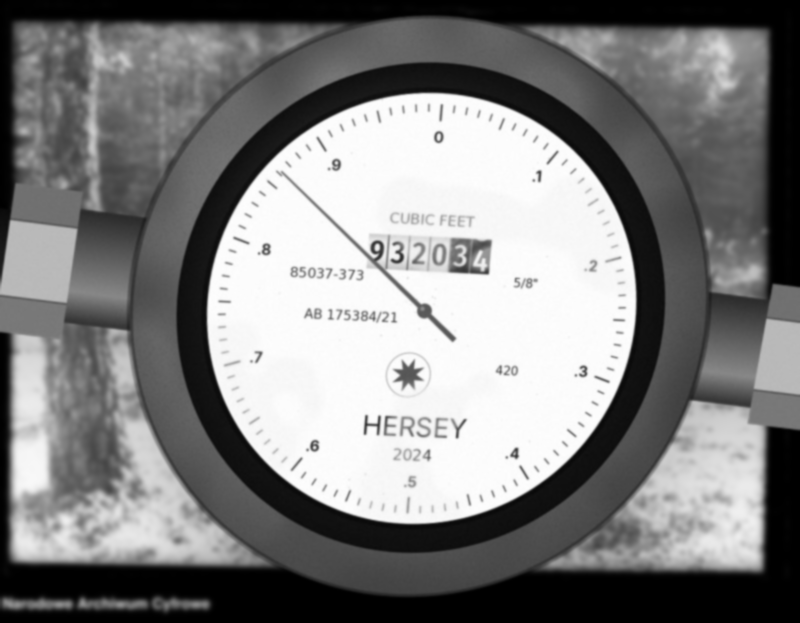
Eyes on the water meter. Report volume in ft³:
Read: 932033.86 ft³
